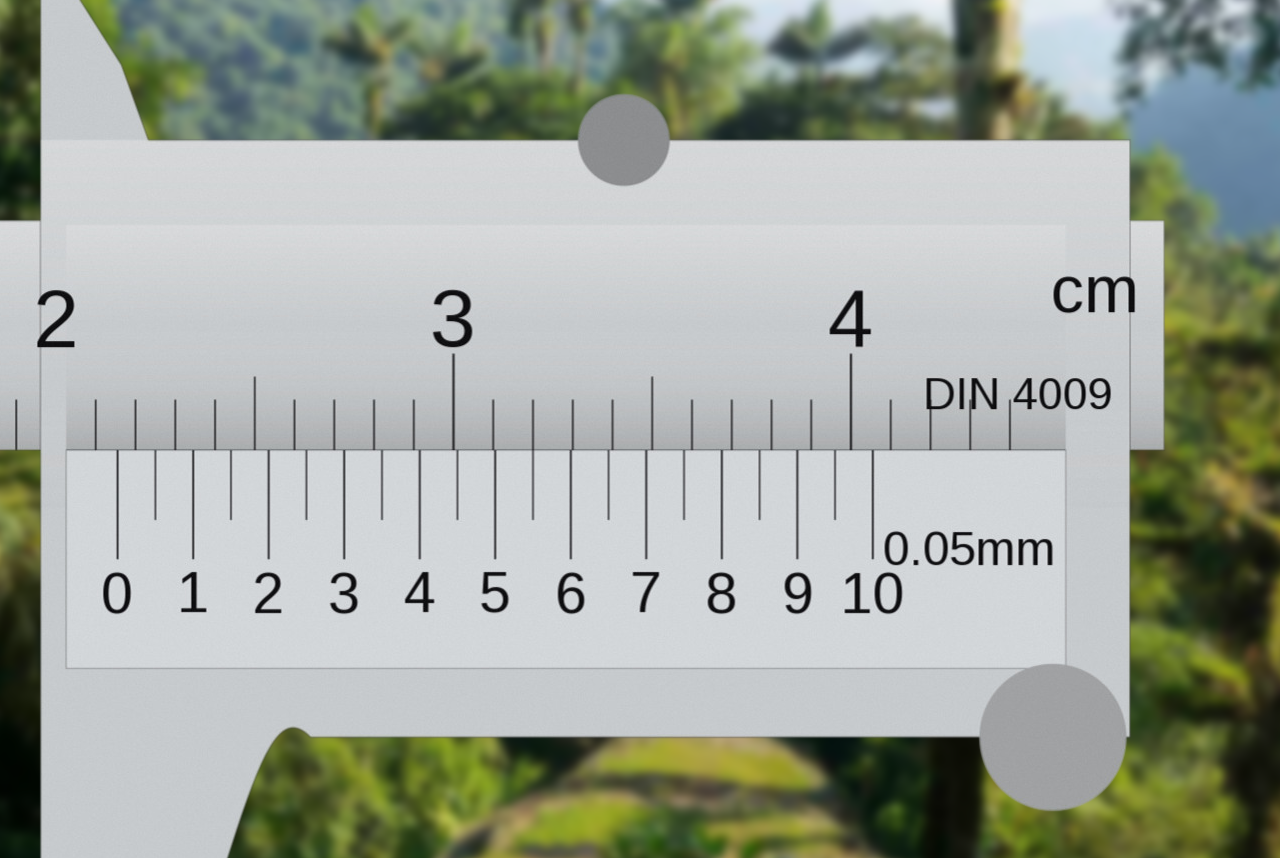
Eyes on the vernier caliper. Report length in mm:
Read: 21.55 mm
